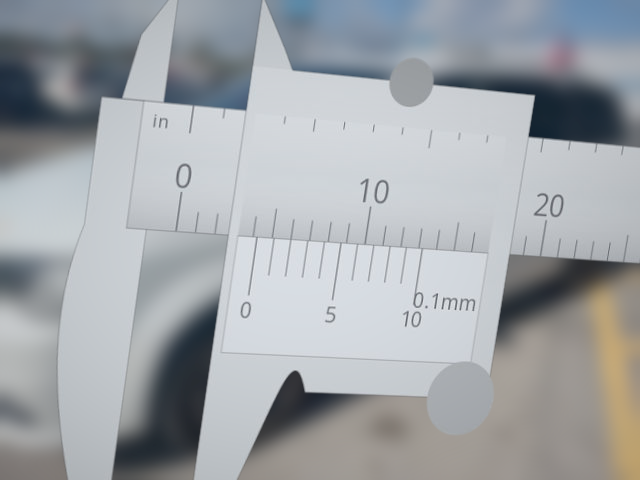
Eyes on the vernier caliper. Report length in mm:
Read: 4.2 mm
